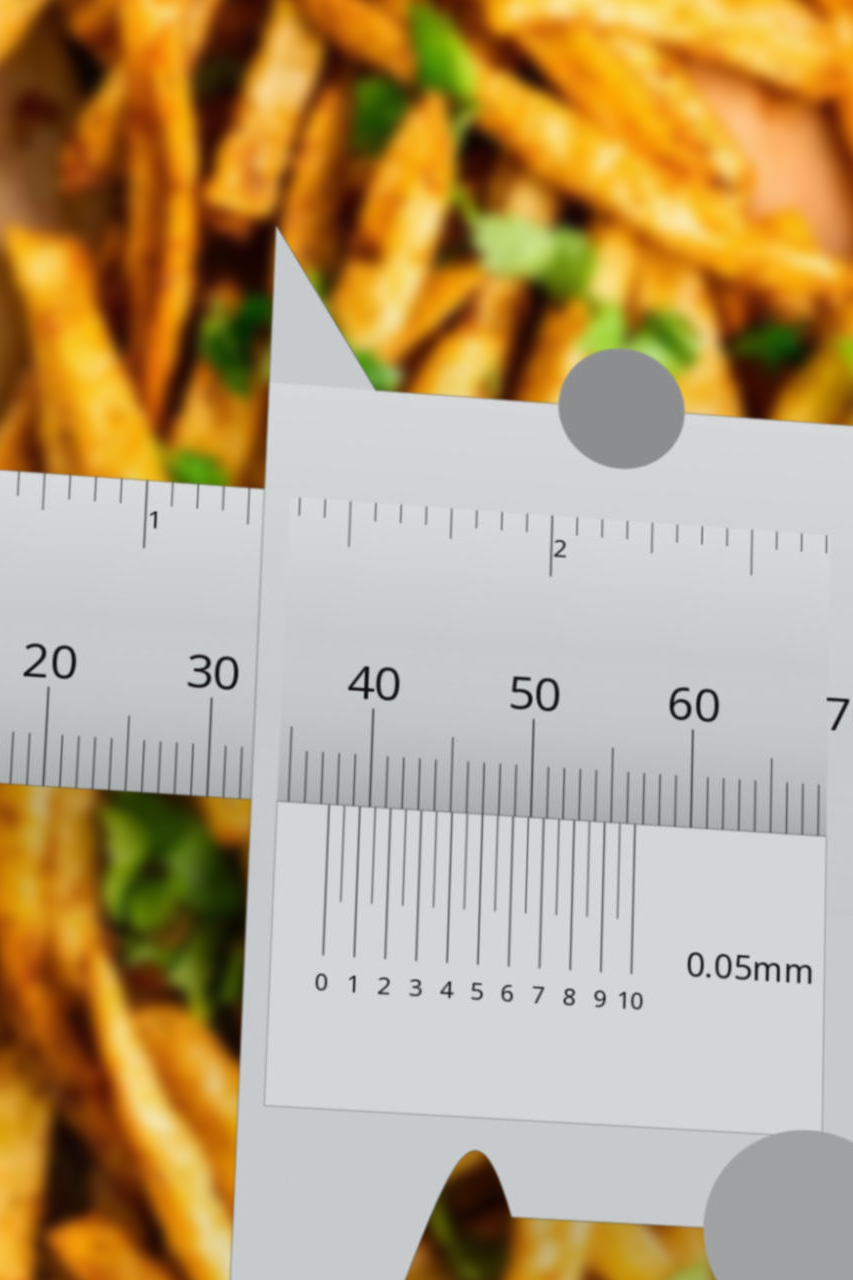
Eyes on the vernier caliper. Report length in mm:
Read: 37.5 mm
